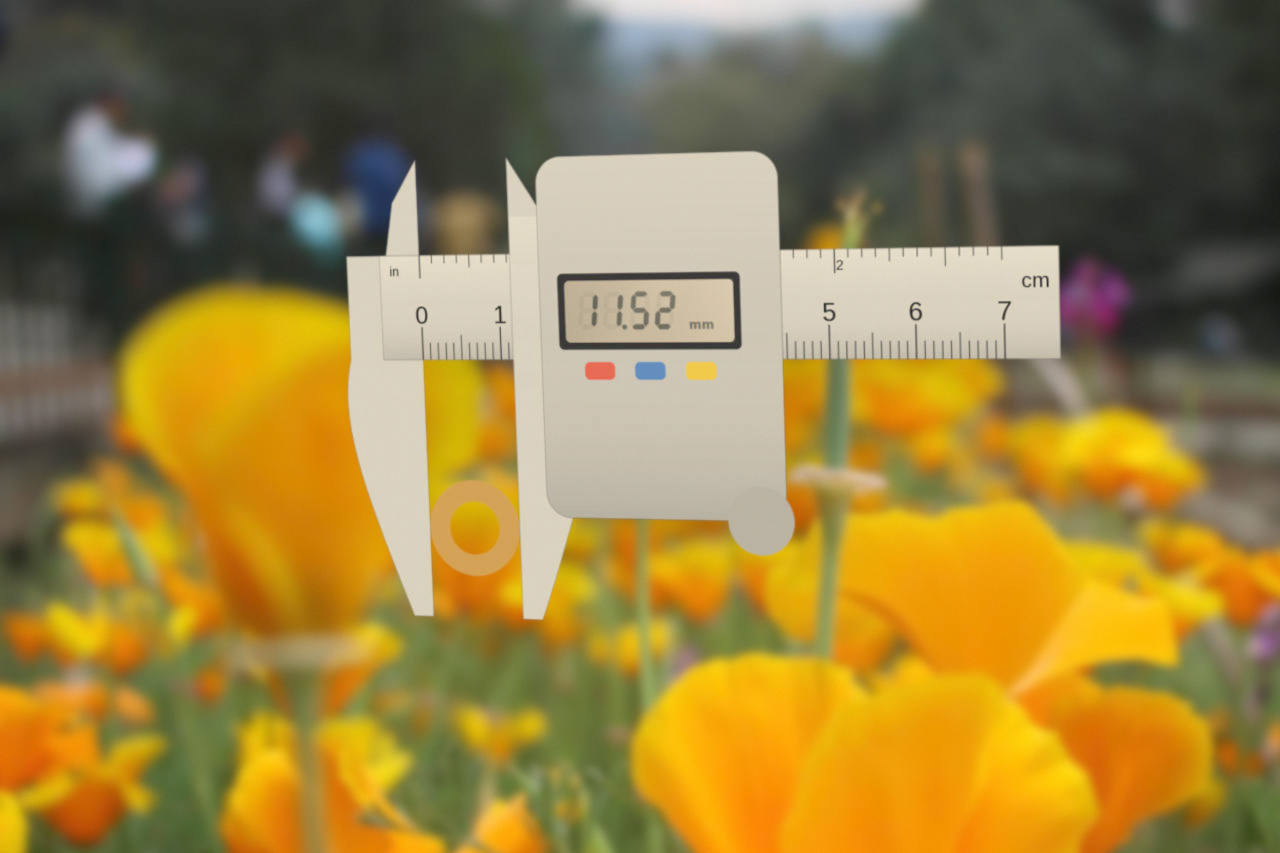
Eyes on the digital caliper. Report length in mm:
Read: 11.52 mm
